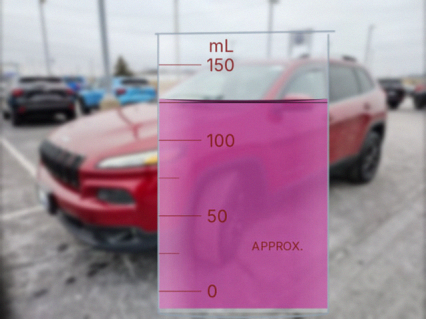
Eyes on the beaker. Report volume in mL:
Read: 125 mL
